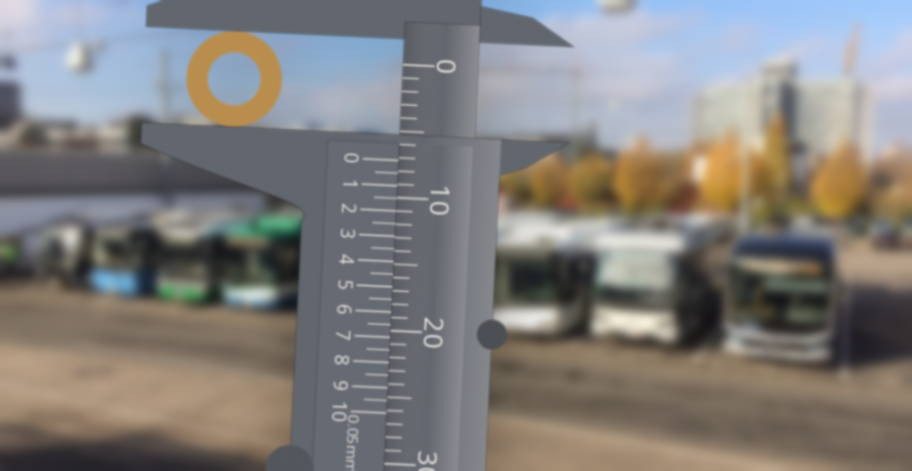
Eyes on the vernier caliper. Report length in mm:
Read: 7.2 mm
